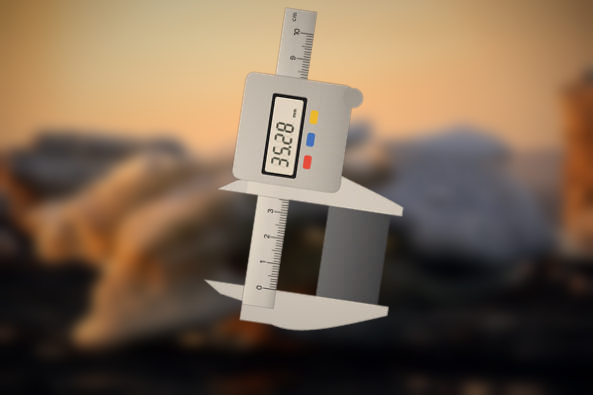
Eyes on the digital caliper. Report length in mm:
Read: 35.28 mm
